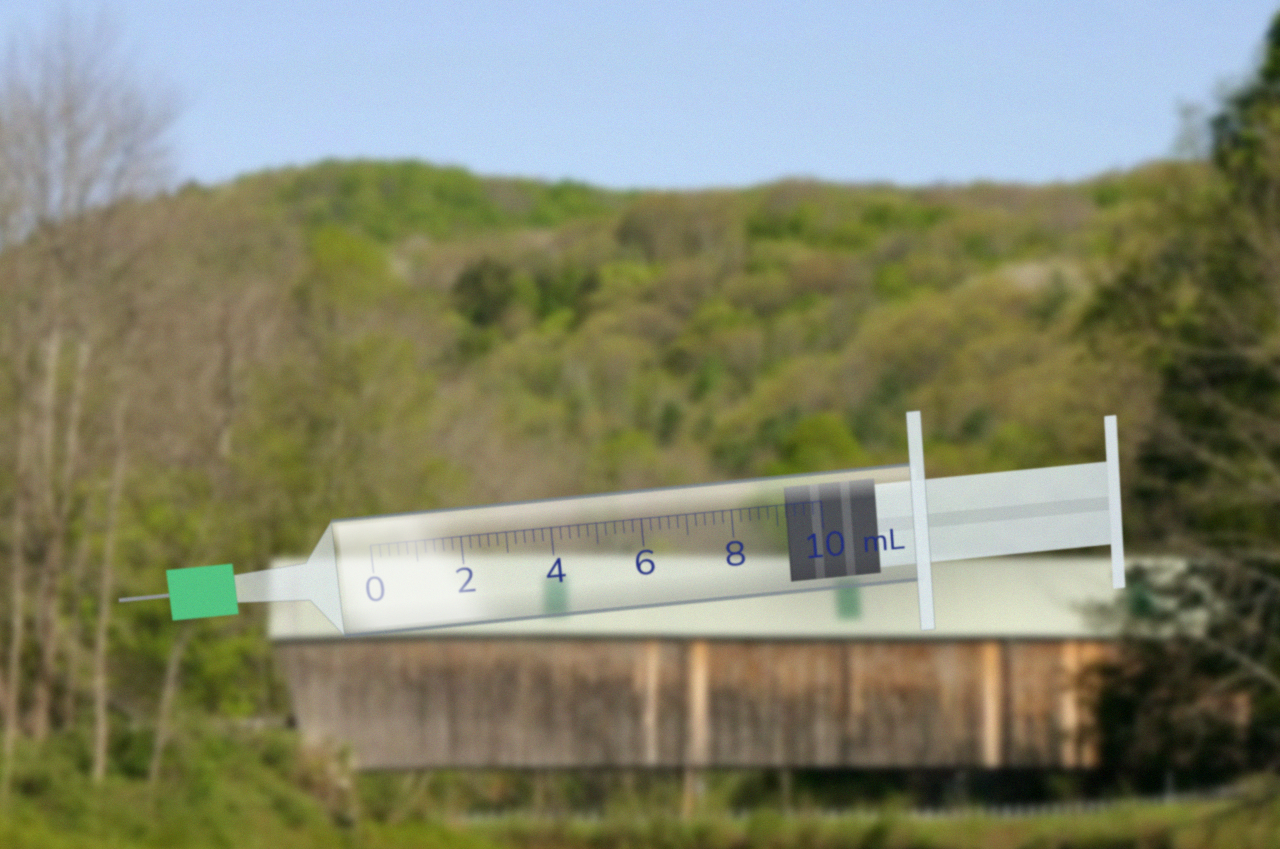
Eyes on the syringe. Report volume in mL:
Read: 9.2 mL
